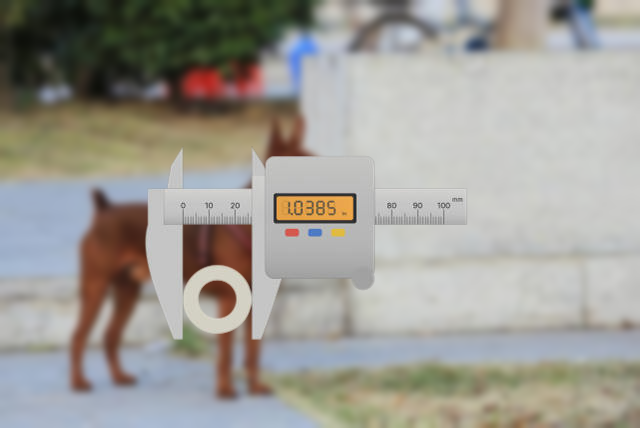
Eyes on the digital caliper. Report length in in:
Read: 1.0385 in
